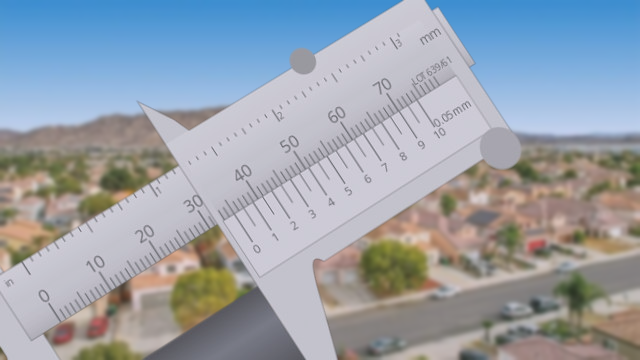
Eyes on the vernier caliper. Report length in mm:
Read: 35.0 mm
